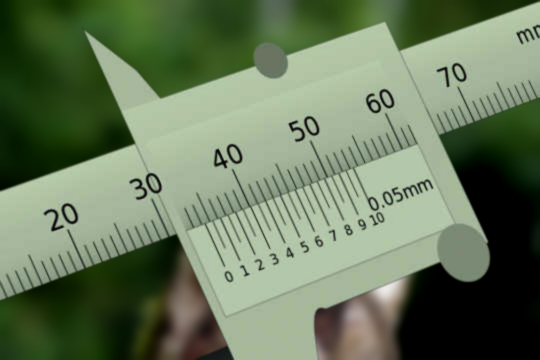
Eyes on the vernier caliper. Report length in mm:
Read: 34.4 mm
